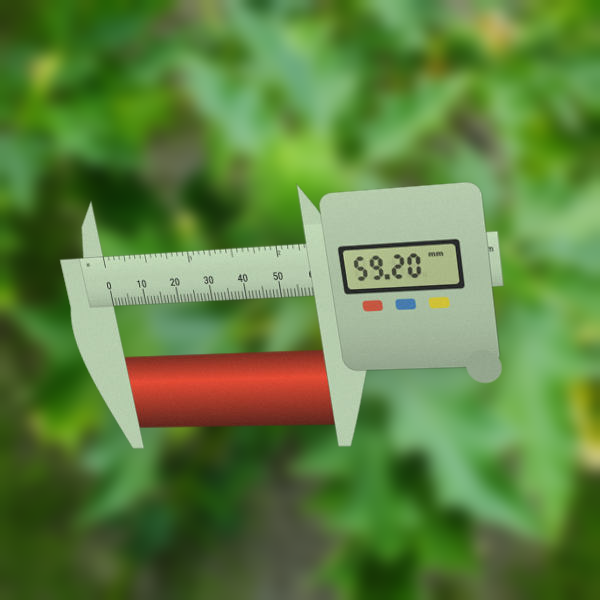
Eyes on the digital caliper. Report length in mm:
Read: 59.20 mm
